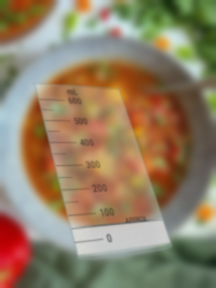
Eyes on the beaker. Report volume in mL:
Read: 50 mL
